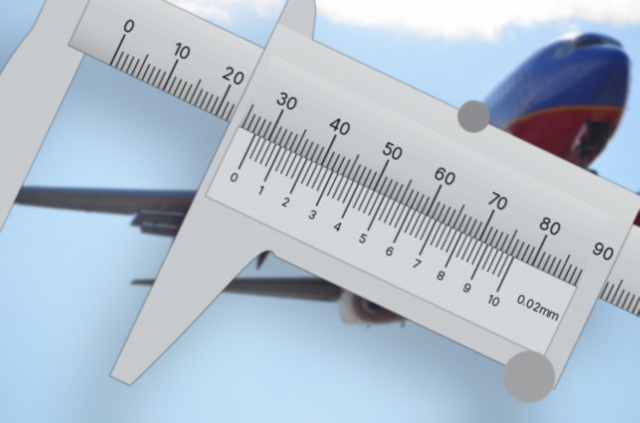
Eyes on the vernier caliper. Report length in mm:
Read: 27.5 mm
